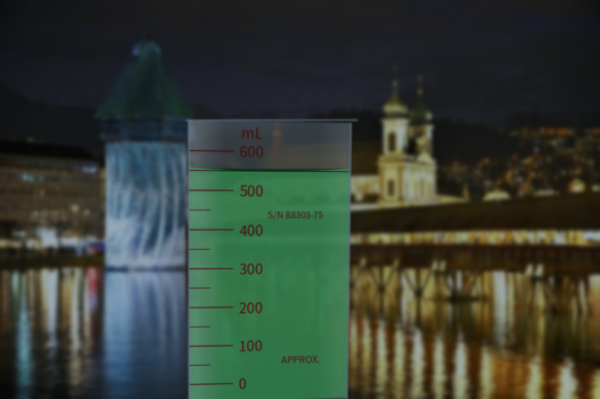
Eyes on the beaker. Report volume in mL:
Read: 550 mL
